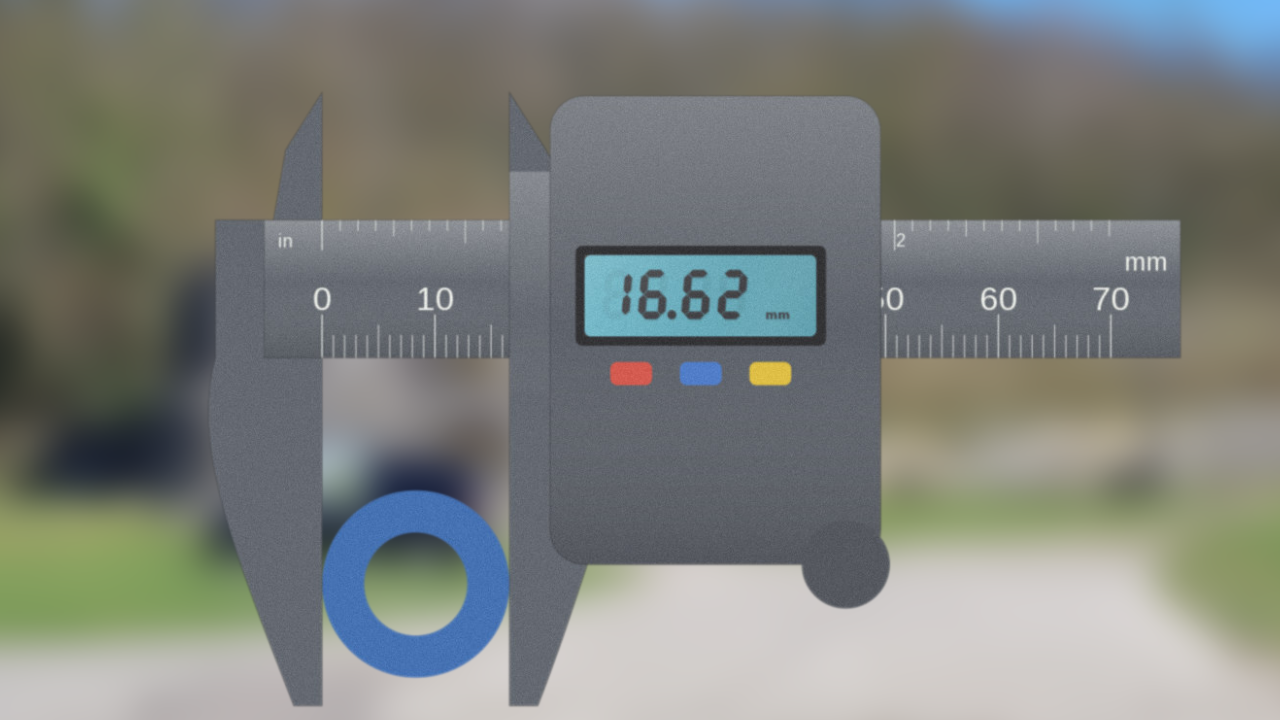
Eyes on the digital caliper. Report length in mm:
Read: 16.62 mm
